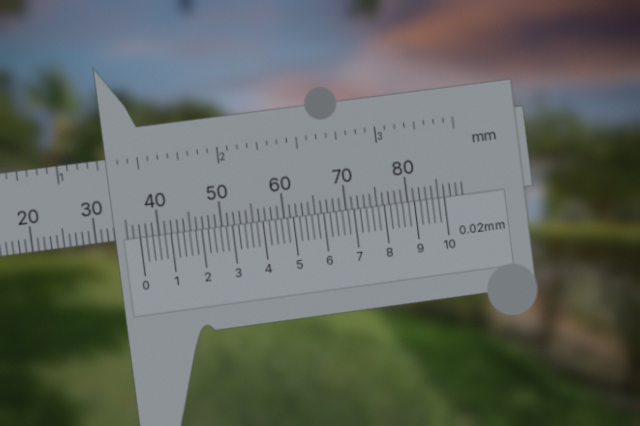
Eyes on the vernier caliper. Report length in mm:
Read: 37.0 mm
